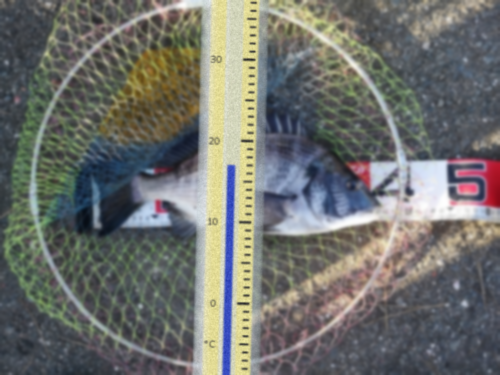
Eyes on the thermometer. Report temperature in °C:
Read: 17 °C
